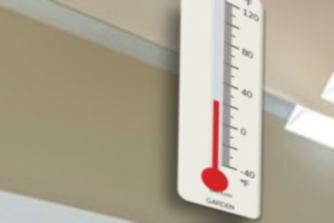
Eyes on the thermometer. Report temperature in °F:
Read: 20 °F
